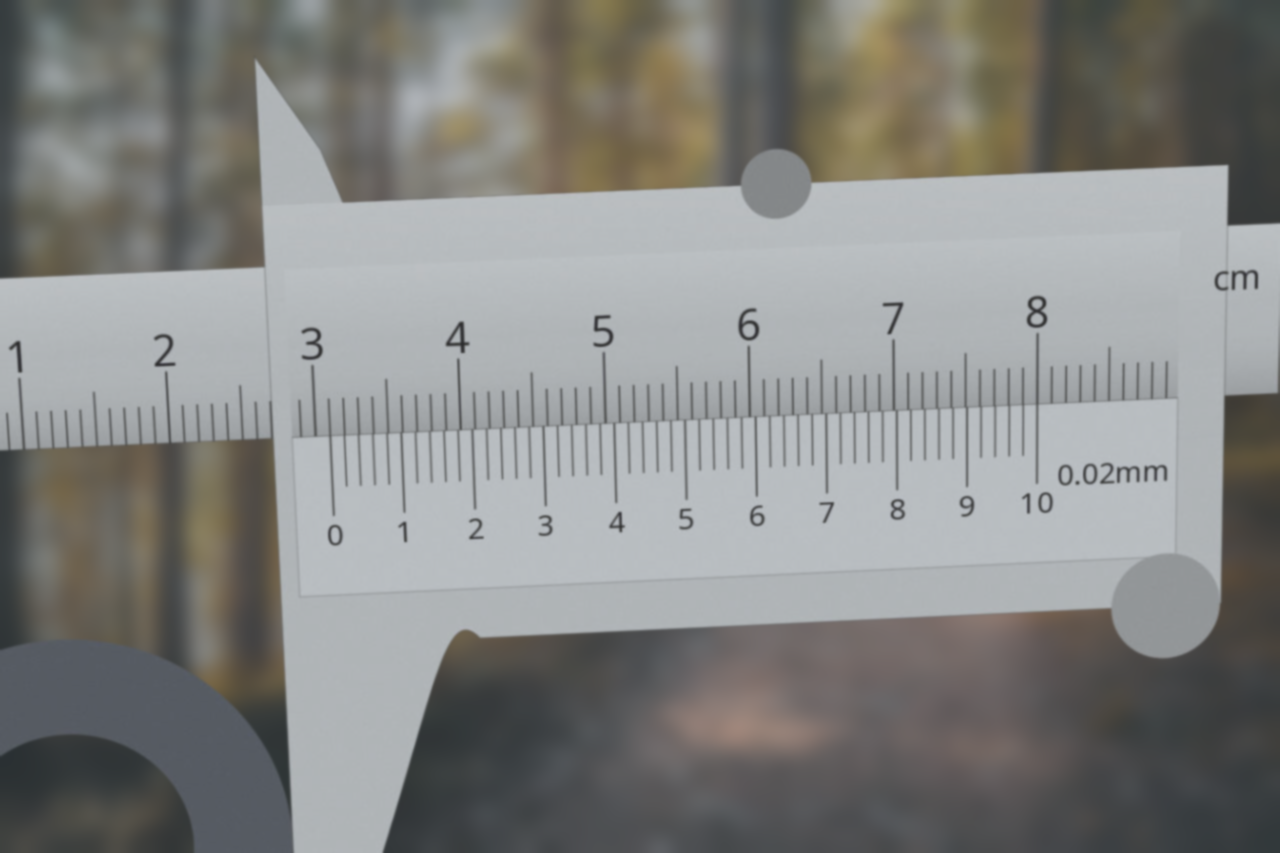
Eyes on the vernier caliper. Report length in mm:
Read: 31.0 mm
